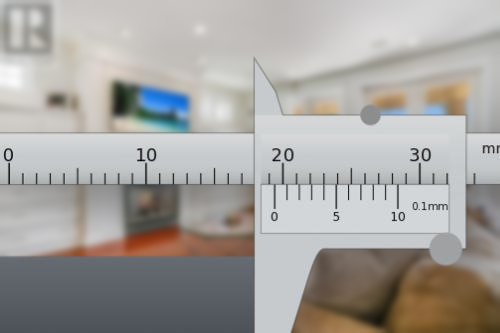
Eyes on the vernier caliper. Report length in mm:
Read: 19.4 mm
